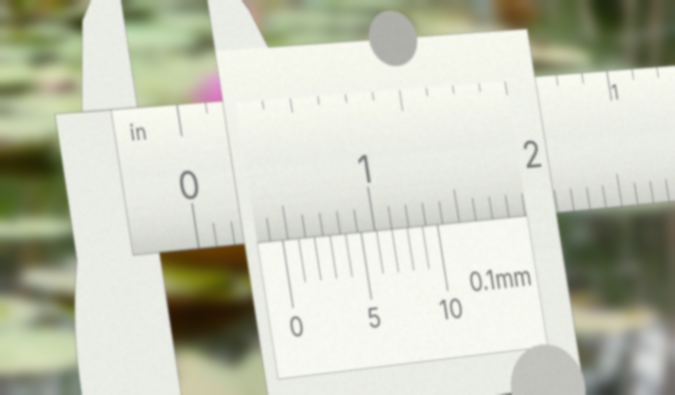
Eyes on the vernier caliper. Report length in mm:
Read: 4.7 mm
